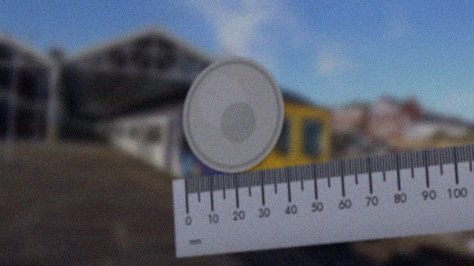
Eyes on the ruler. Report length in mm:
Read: 40 mm
